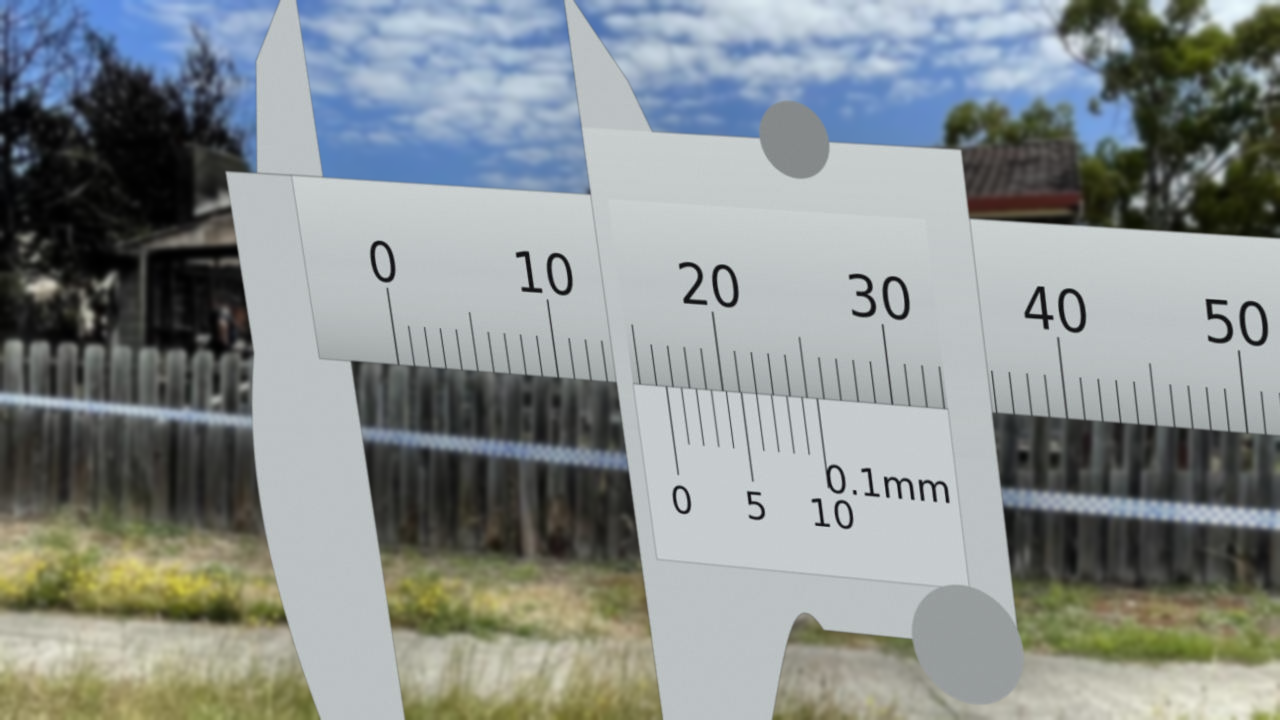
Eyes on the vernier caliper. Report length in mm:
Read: 16.6 mm
